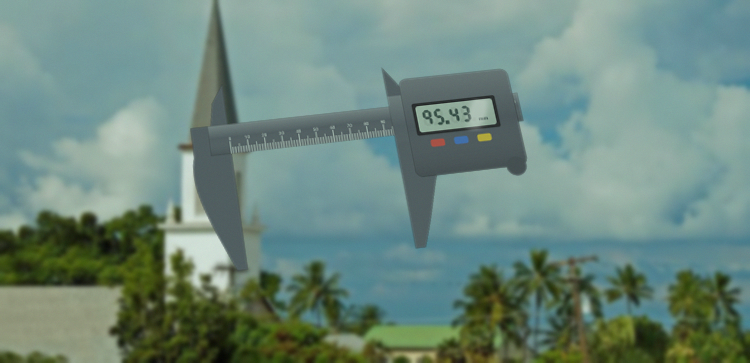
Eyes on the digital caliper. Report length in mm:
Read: 95.43 mm
